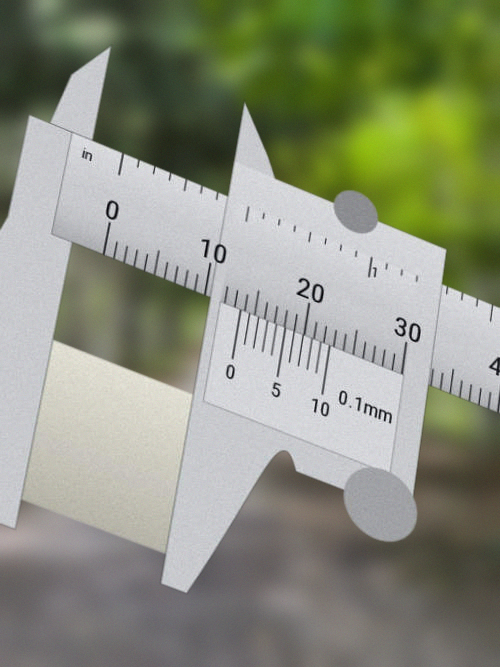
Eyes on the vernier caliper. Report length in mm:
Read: 13.6 mm
